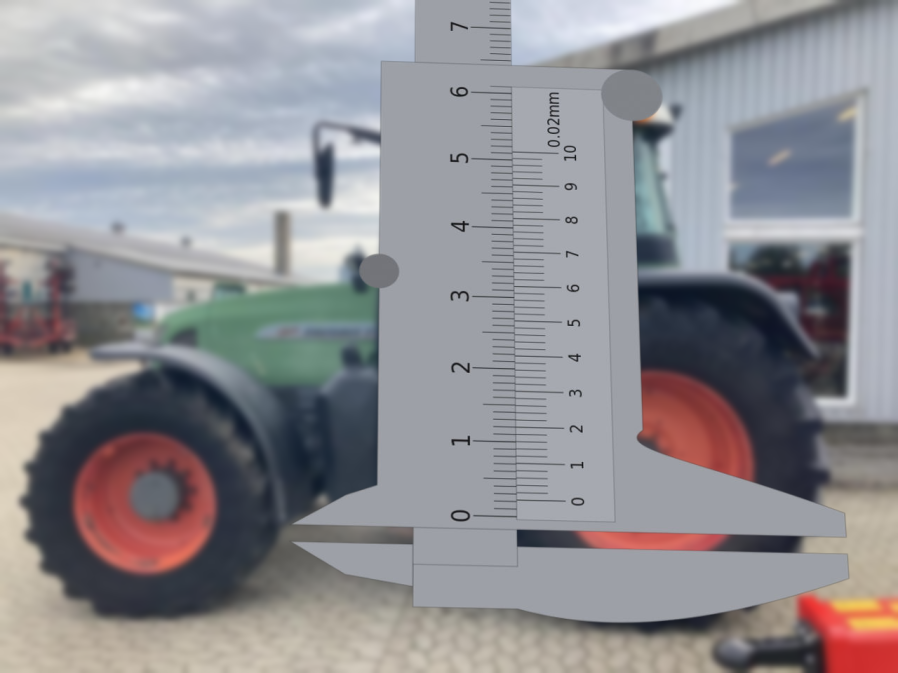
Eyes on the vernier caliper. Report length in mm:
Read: 2.2 mm
